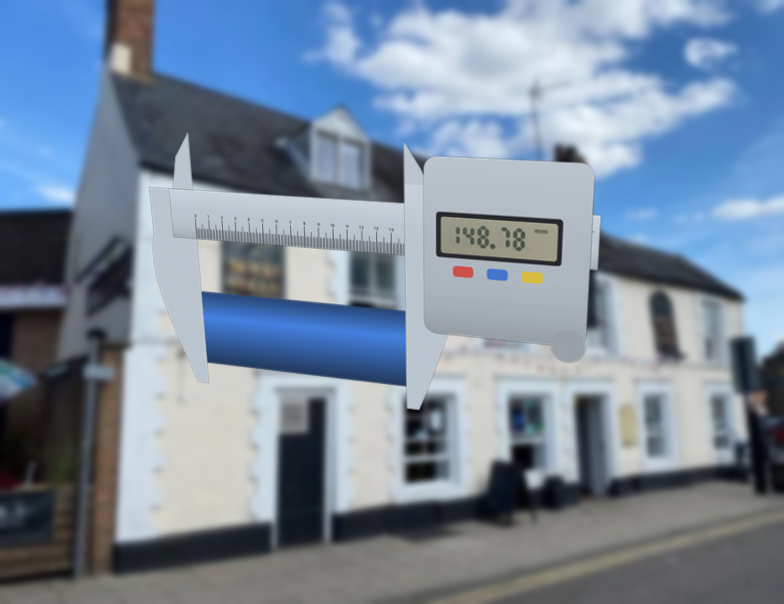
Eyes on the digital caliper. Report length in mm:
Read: 148.78 mm
